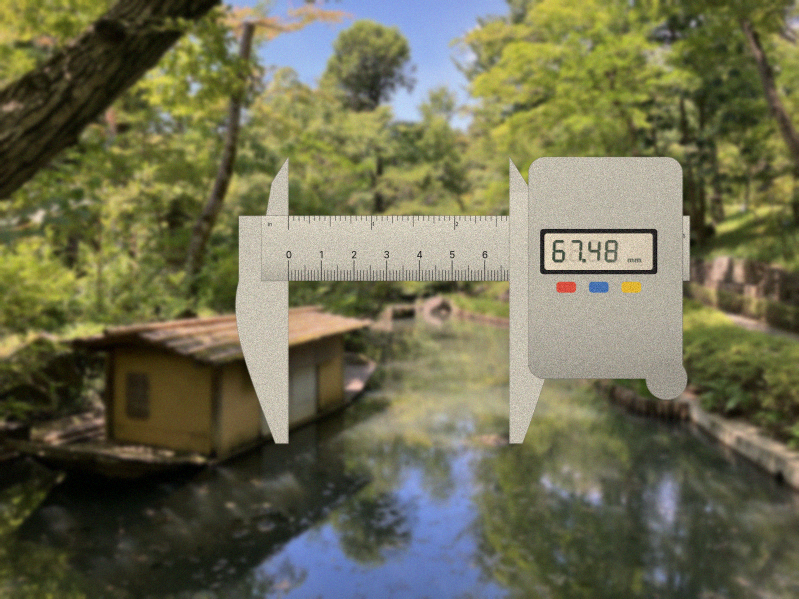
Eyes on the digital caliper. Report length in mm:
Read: 67.48 mm
